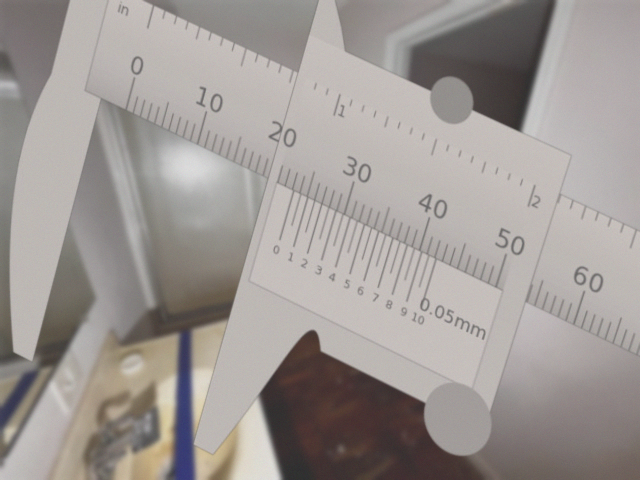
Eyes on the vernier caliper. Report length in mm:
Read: 23.2 mm
